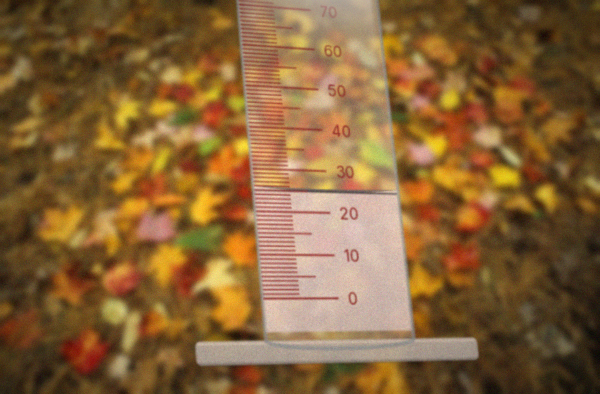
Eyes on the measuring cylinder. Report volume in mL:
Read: 25 mL
